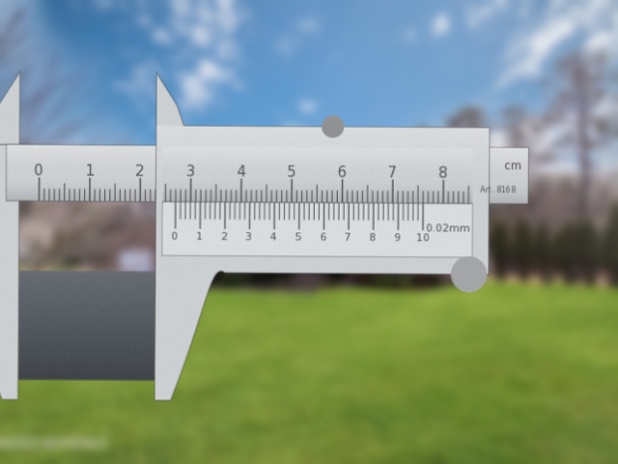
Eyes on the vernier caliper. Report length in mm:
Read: 27.0 mm
